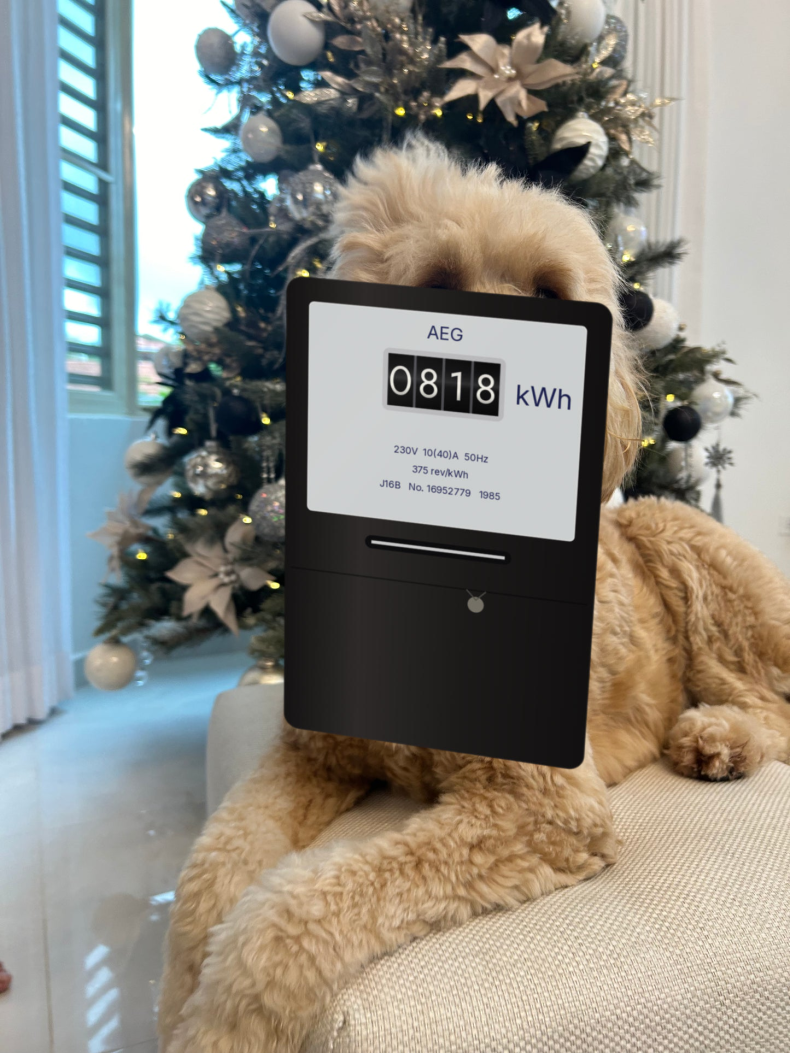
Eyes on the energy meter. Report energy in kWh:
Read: 818 kWh
